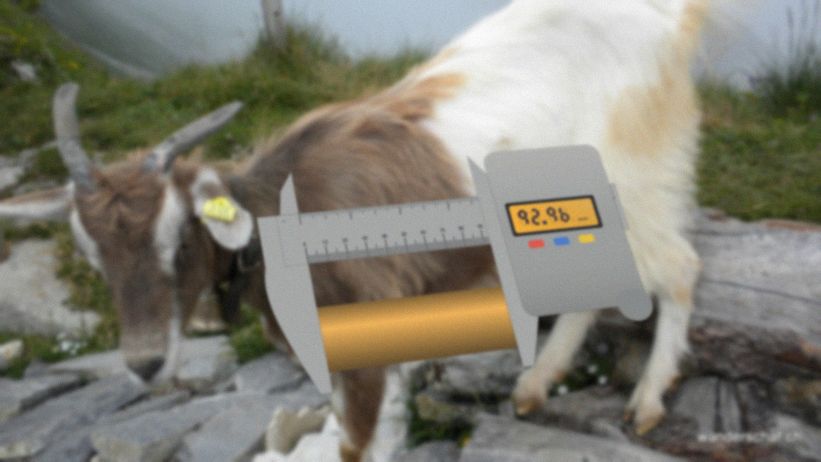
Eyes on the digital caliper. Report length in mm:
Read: 92.96 mm
